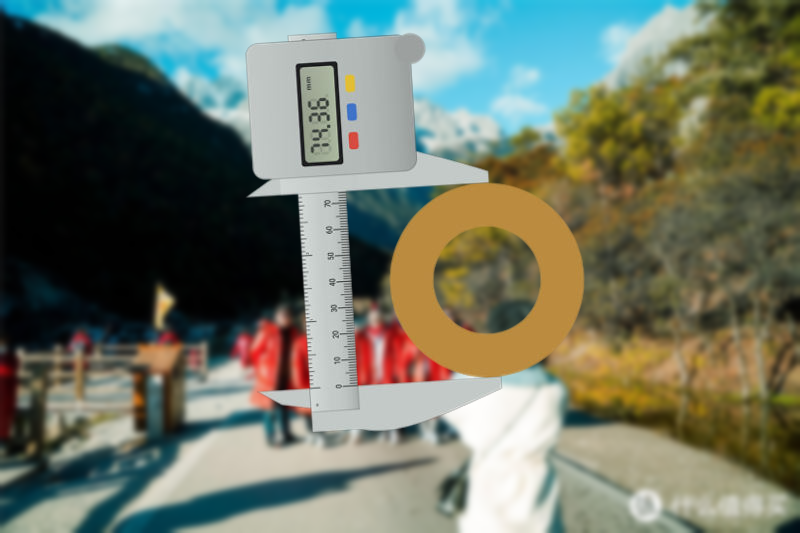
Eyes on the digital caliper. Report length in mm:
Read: 74.36 mm
